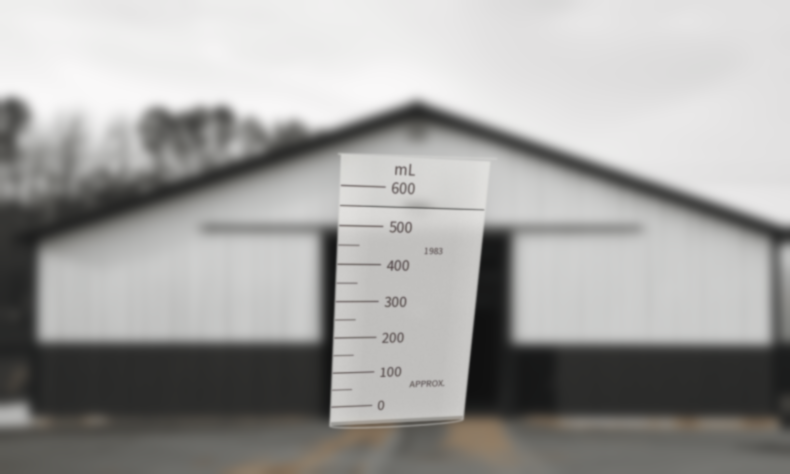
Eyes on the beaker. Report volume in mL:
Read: 550 mL
